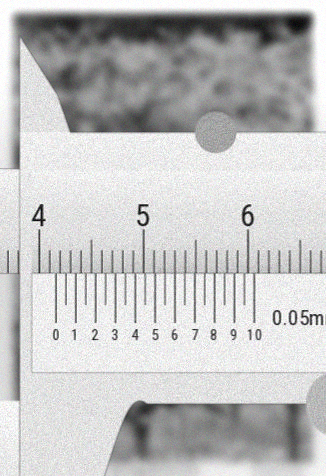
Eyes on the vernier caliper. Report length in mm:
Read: 41.6 mm
